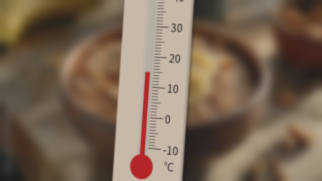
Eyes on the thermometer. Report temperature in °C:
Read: 15 °C
